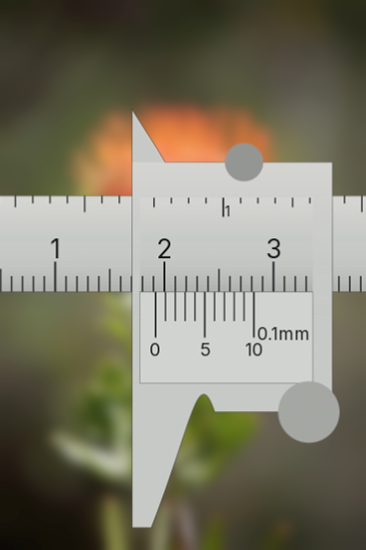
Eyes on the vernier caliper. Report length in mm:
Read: 19.2 mm
